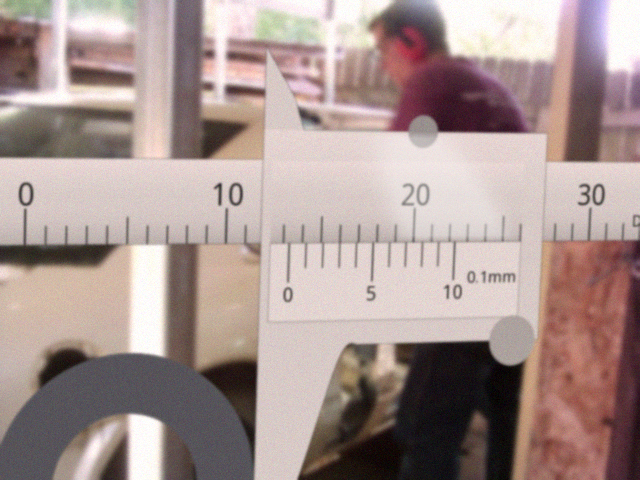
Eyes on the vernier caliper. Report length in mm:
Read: 13.3 mm
